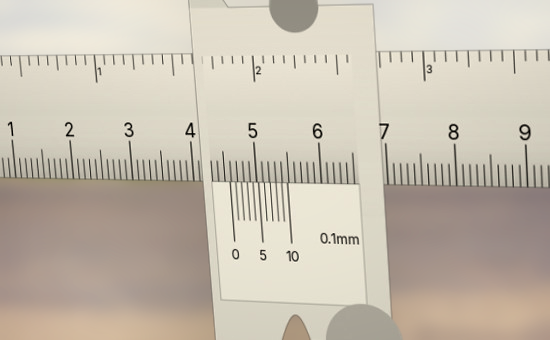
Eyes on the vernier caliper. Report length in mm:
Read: 45.8 mm
